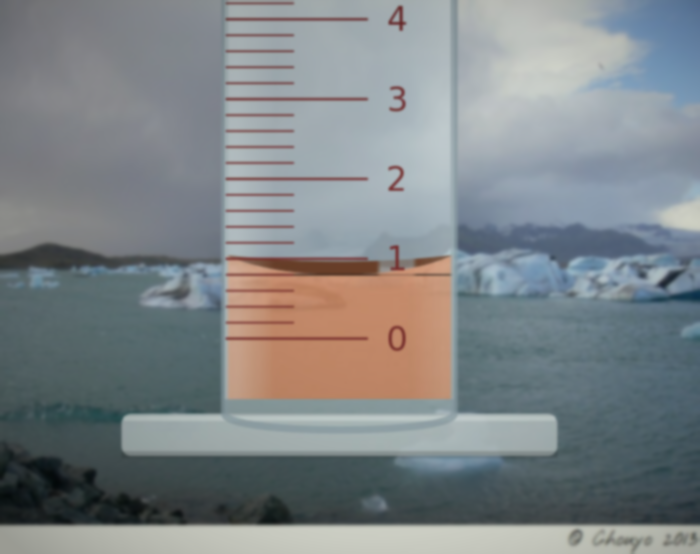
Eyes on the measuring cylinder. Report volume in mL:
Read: 0.8 mL
